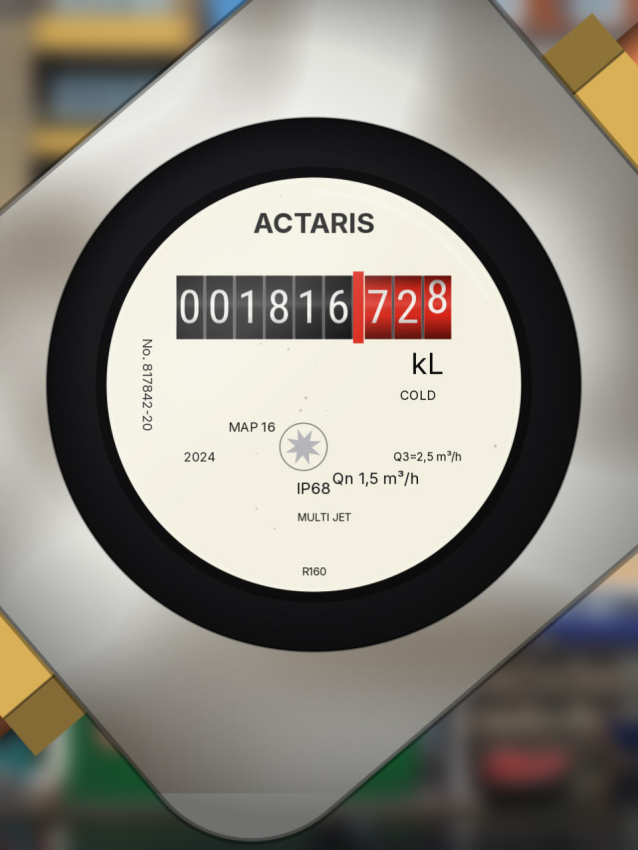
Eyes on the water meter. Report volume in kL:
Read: 1816.728 kL
